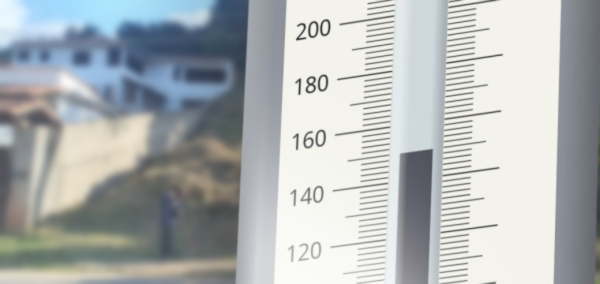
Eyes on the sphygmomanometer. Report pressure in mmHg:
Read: 150 mmHg
